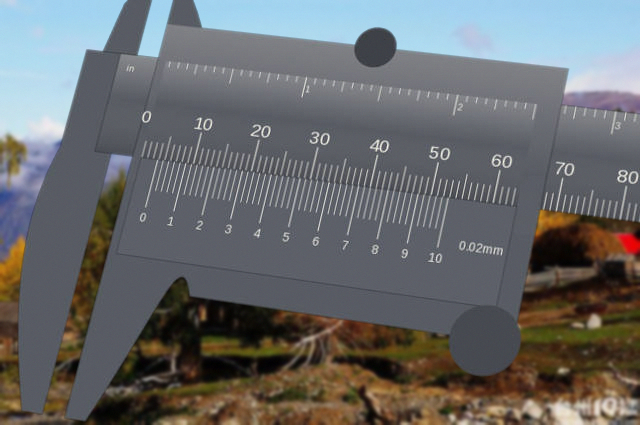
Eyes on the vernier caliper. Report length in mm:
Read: 3.8 mm
